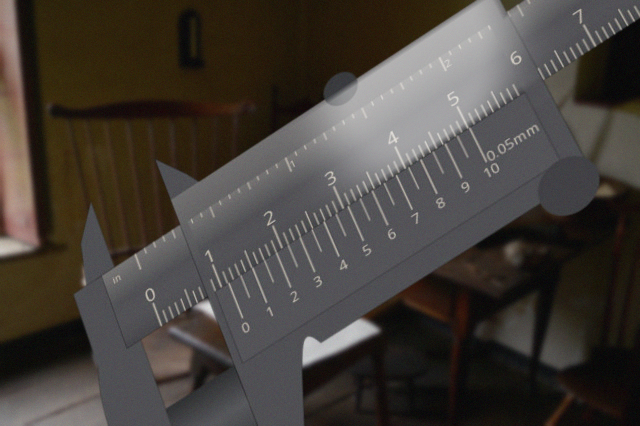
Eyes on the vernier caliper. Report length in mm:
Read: 11.2 mm
